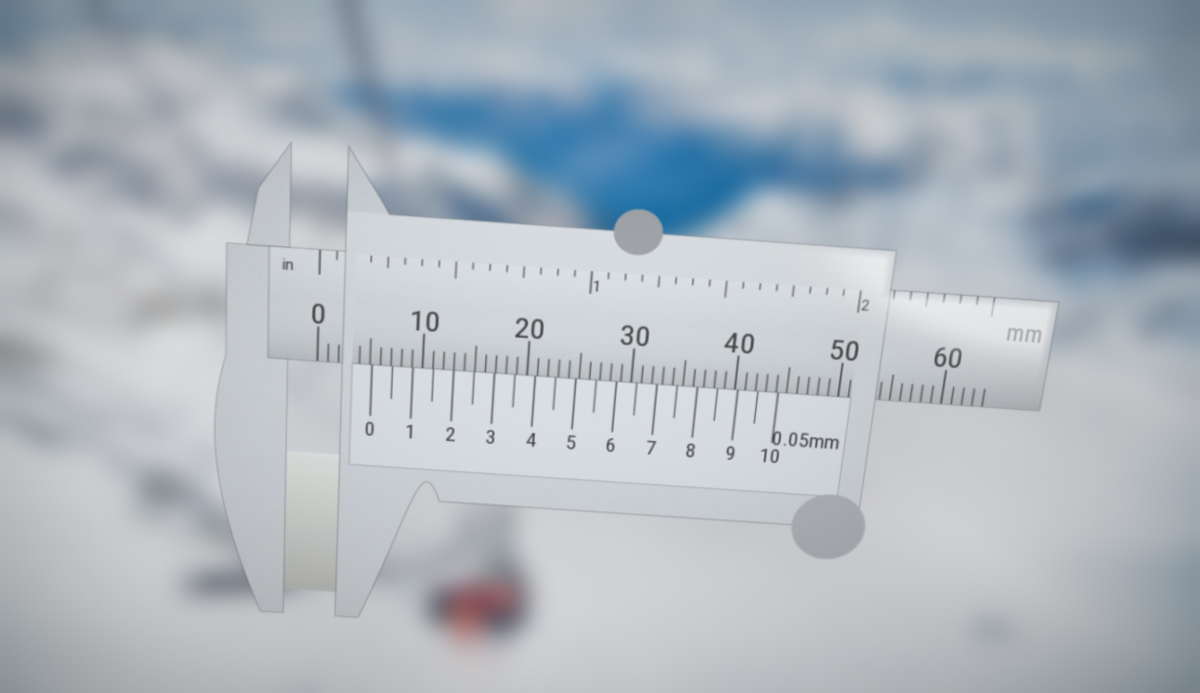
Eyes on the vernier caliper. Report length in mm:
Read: 5.2 mm
